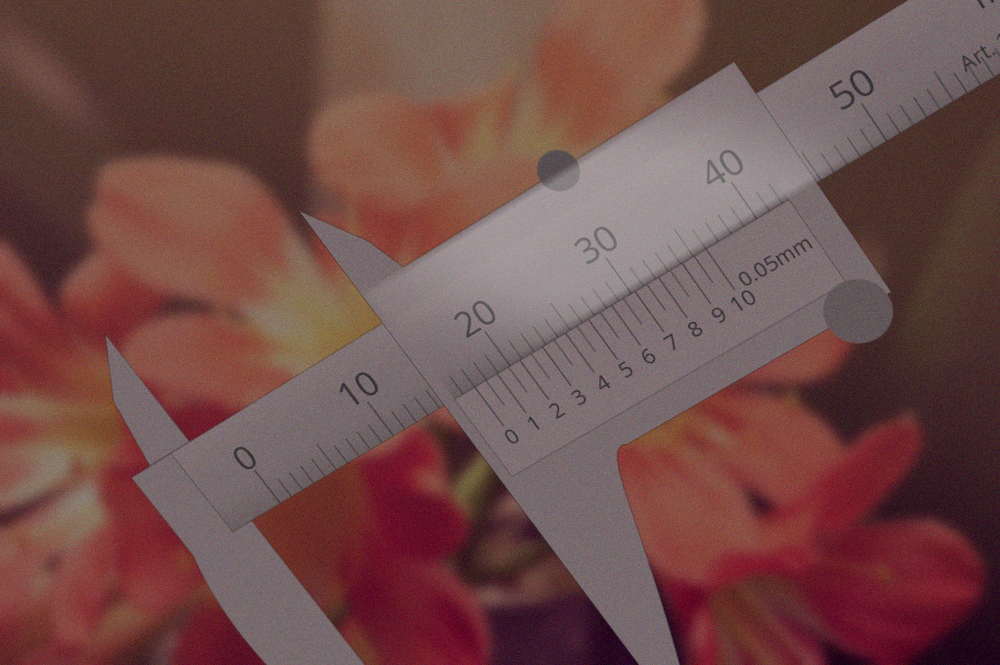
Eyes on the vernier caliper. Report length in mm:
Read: 17.0 mm
